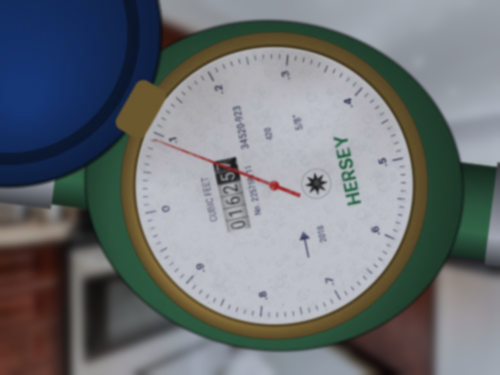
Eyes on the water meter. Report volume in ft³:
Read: 16257.09 ft³
